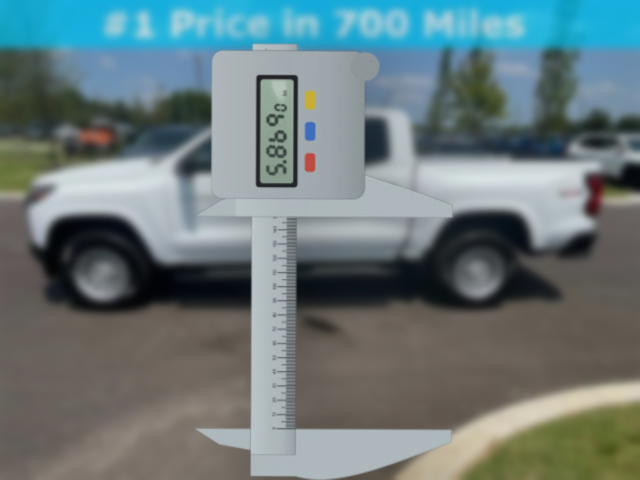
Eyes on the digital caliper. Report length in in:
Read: 5.8690 in
